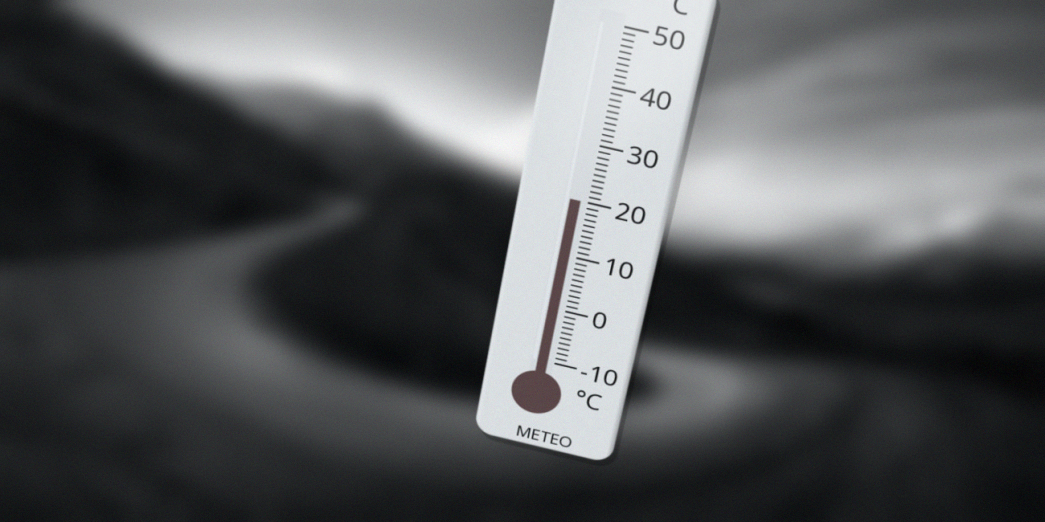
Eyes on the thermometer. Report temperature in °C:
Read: 20 °C
